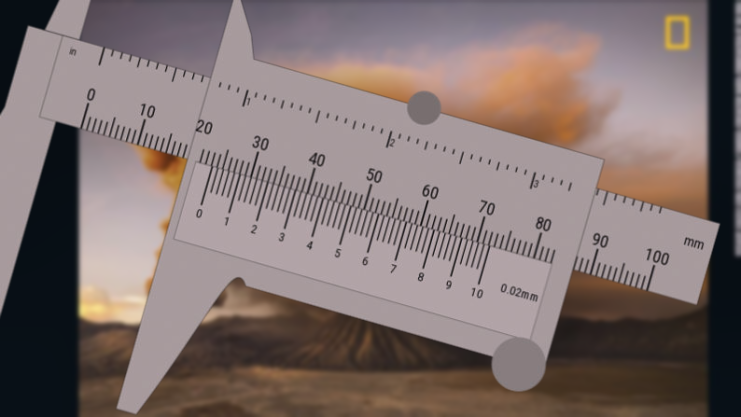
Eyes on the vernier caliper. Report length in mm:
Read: 23.2 mm
